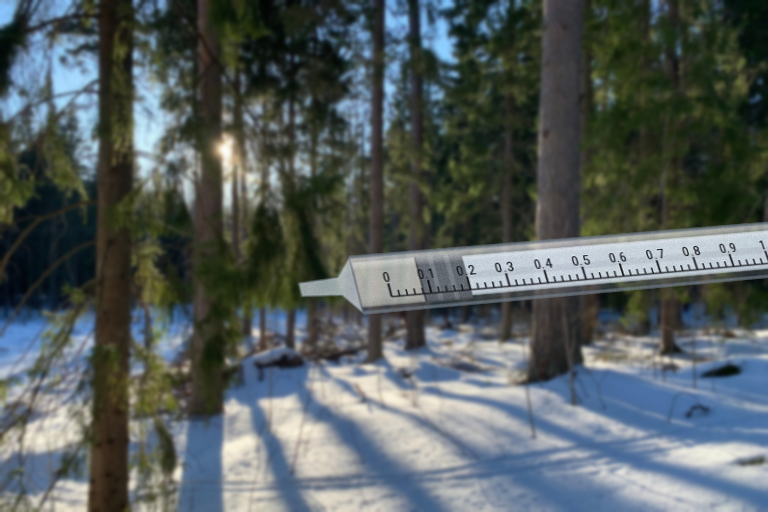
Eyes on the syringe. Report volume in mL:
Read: 0.08 mL
